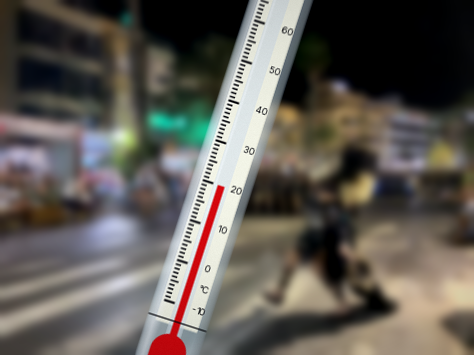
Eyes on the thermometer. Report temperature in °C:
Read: 20 °C
